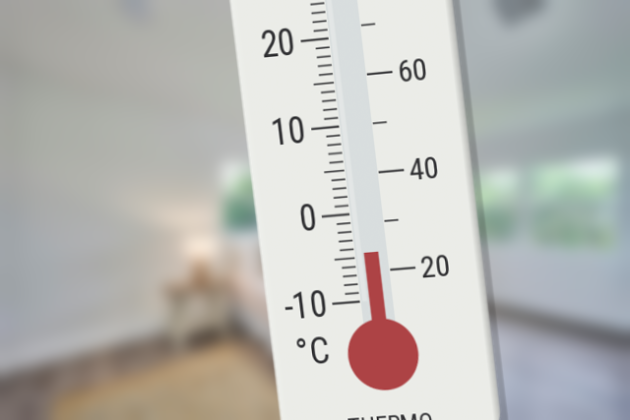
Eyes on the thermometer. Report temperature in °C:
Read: -4.5 °C
